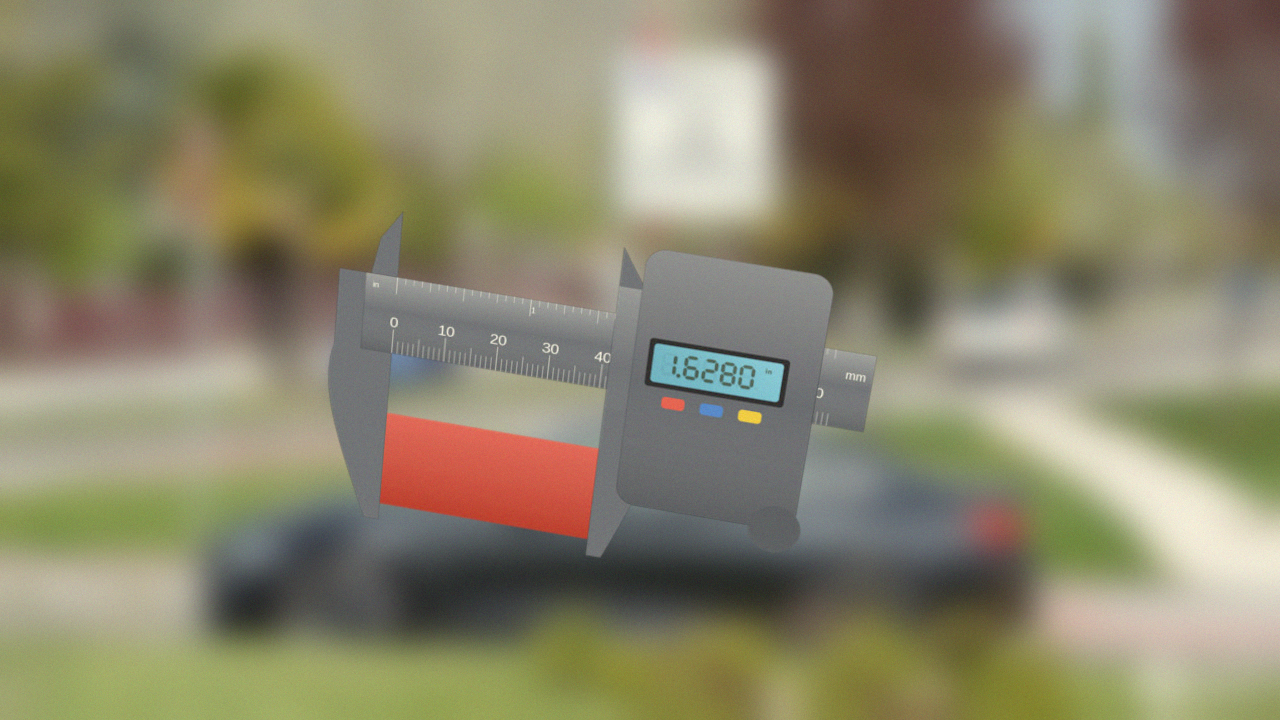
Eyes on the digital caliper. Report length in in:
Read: 1.6280 in
